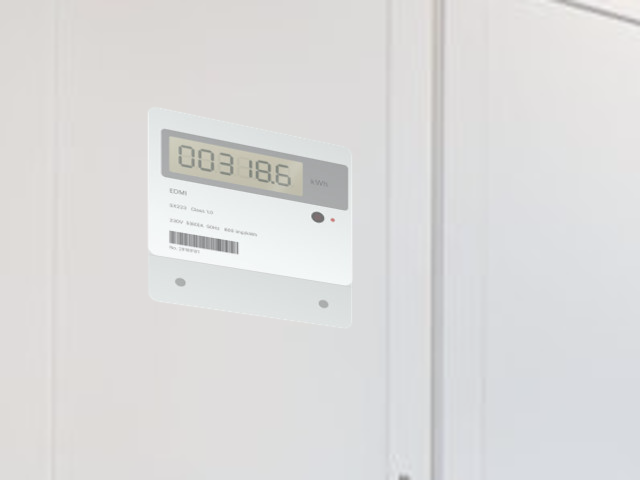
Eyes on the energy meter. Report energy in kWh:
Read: 318.6 kWh
